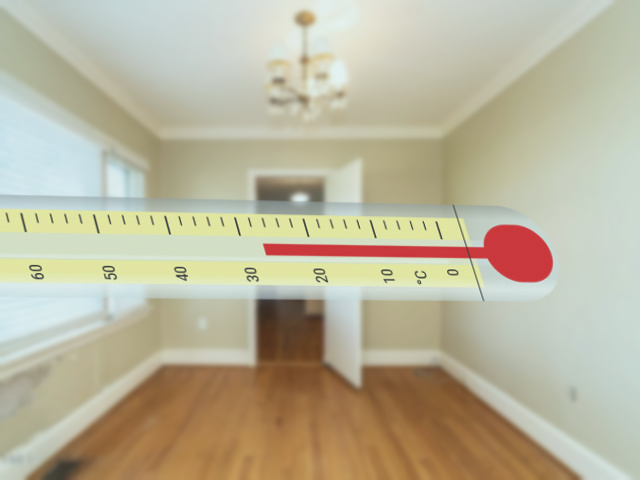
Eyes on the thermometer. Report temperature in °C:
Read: 27 °C
